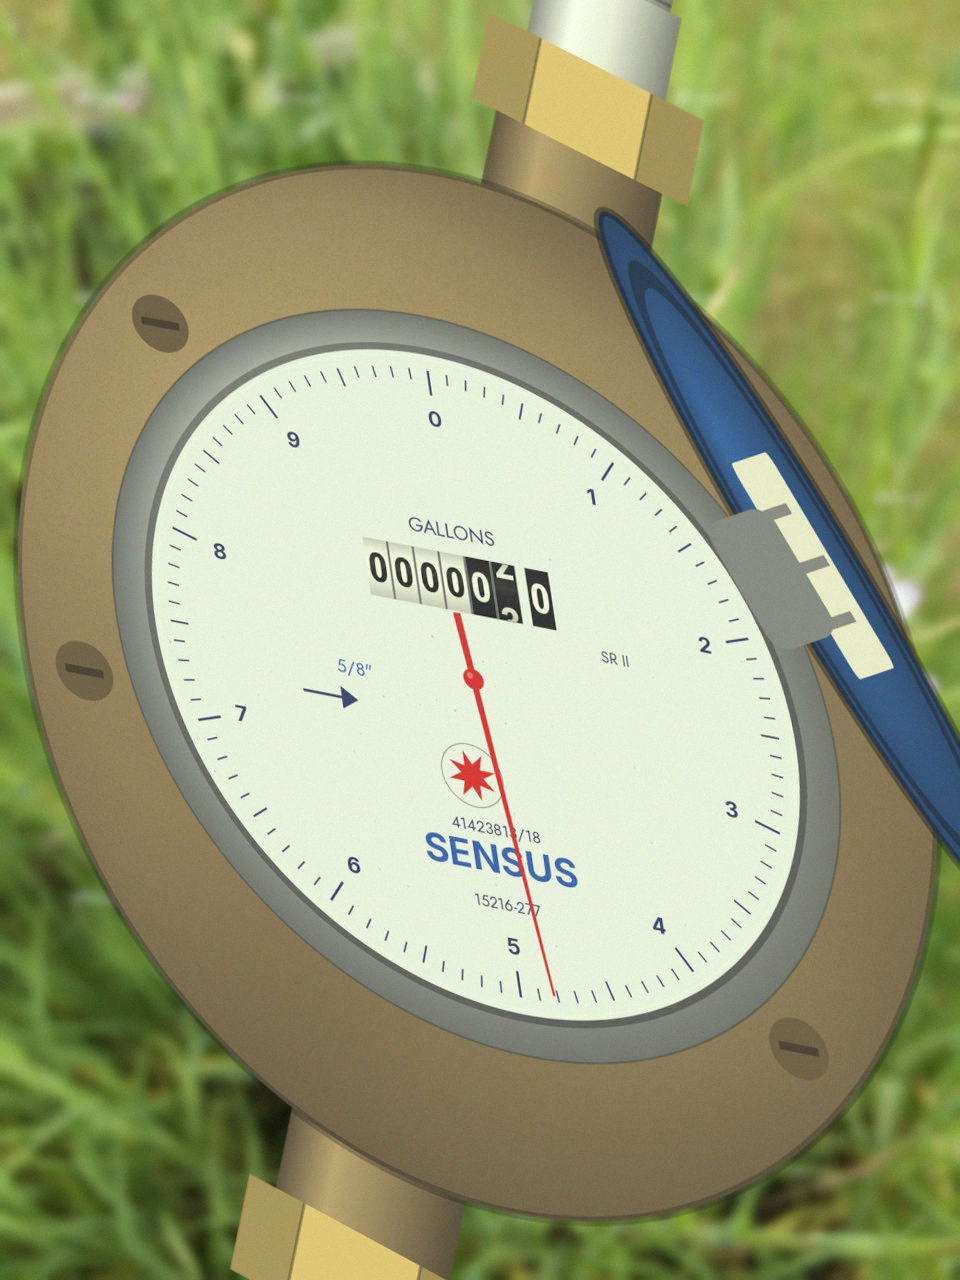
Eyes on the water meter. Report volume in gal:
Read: 24.8 gal
